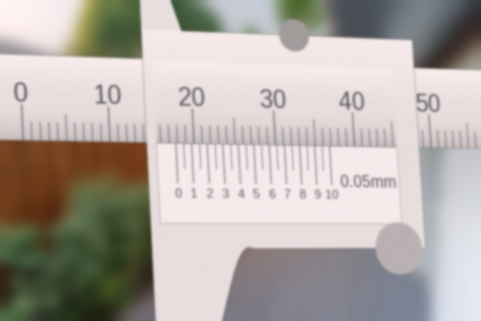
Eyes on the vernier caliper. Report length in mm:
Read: 17.8 mm
